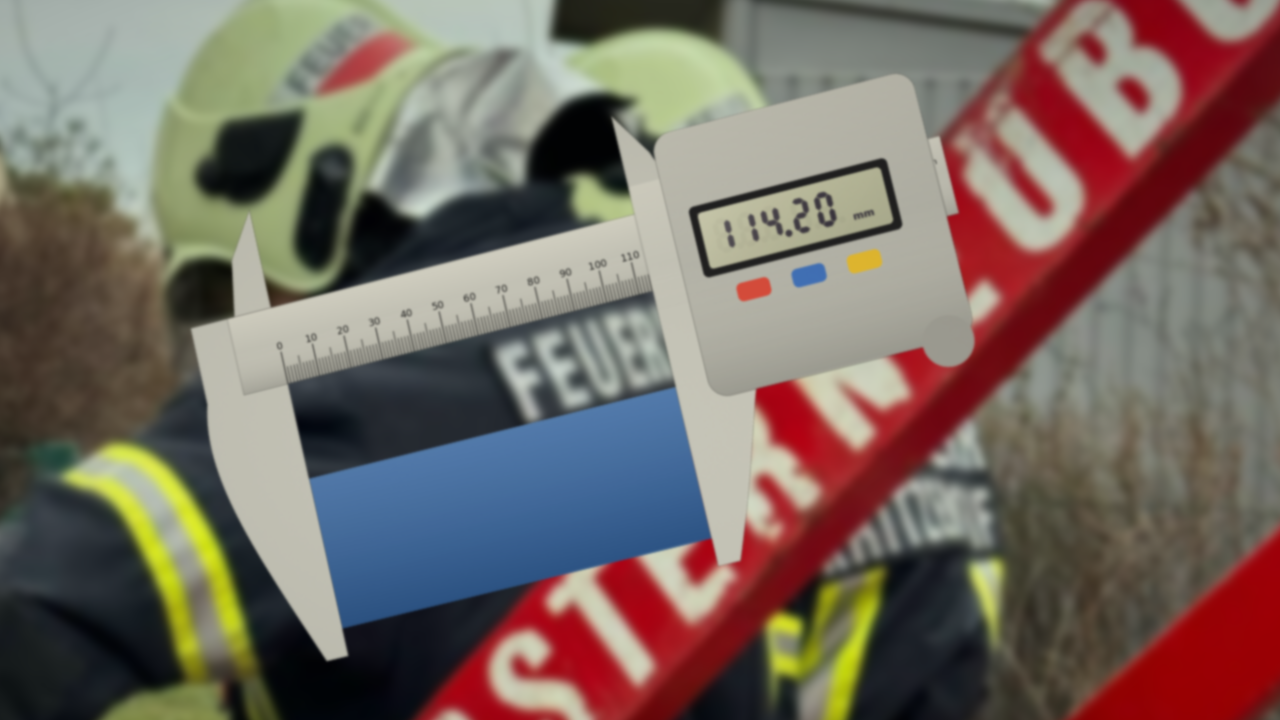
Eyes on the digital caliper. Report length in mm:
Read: 114.20 mm
